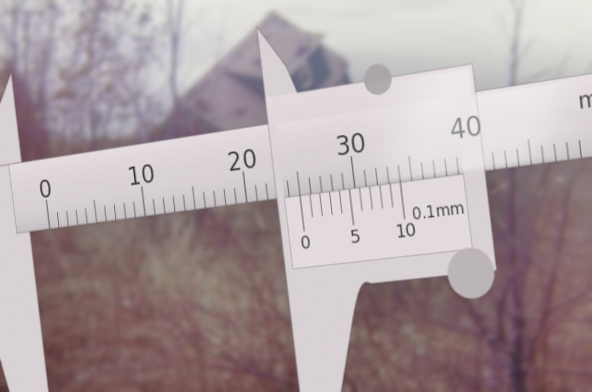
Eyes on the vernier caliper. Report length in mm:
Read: 25.0 mm
